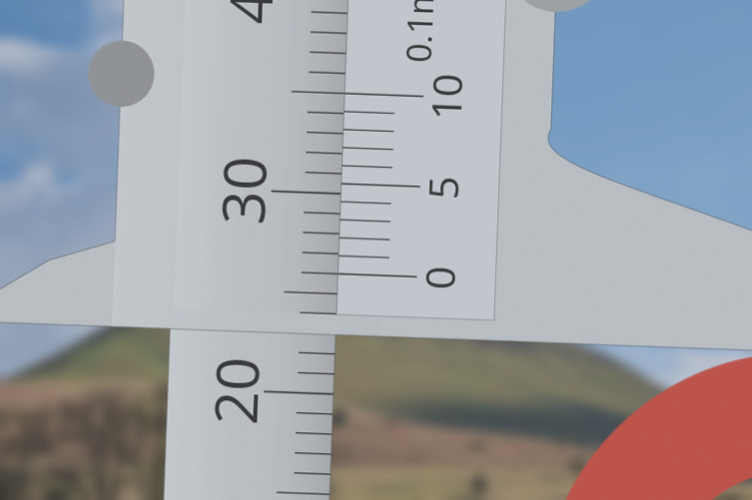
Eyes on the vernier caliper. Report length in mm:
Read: 26.0 mm
